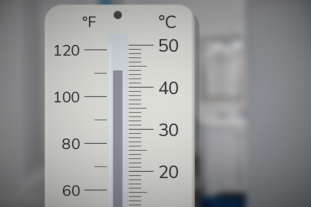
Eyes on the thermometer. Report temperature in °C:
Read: 44 °C
